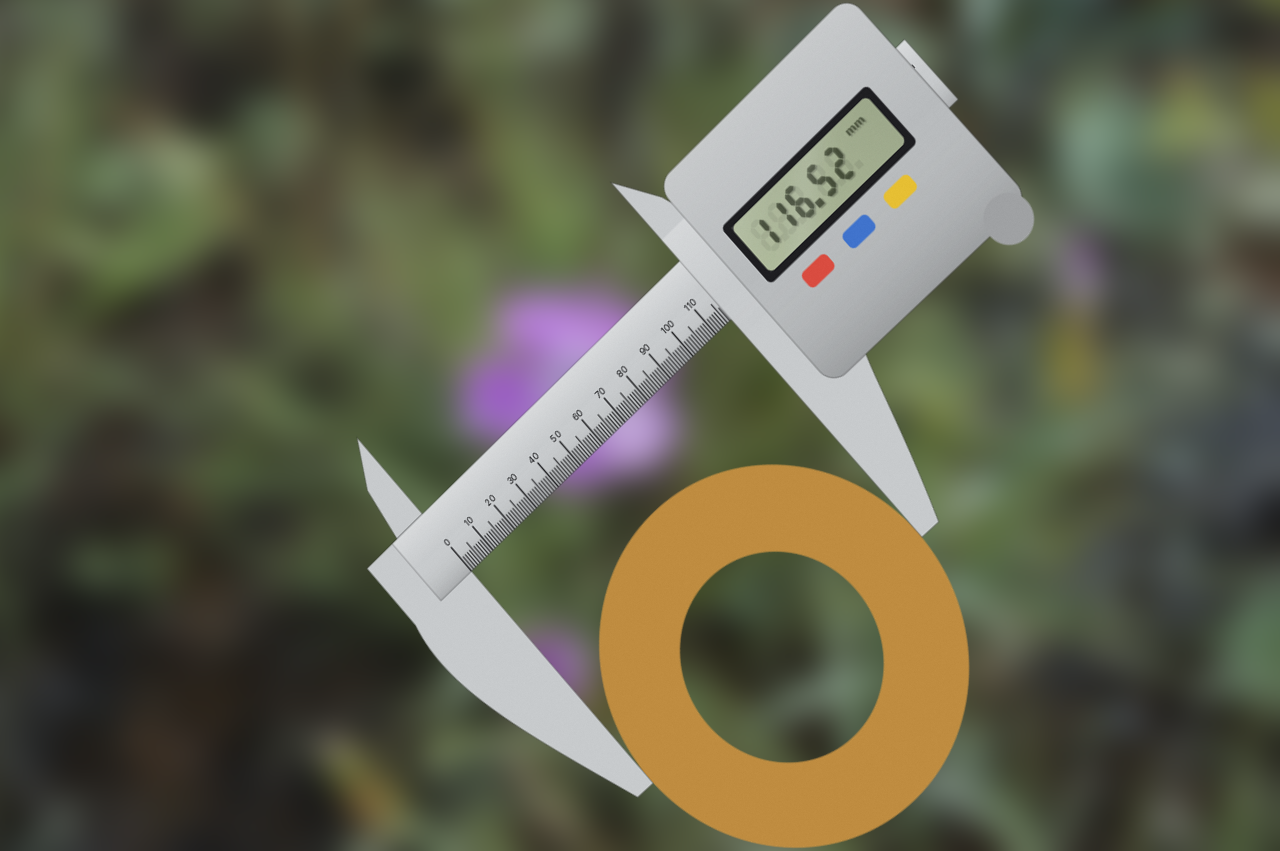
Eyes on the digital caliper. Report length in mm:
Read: 116.52 mm
